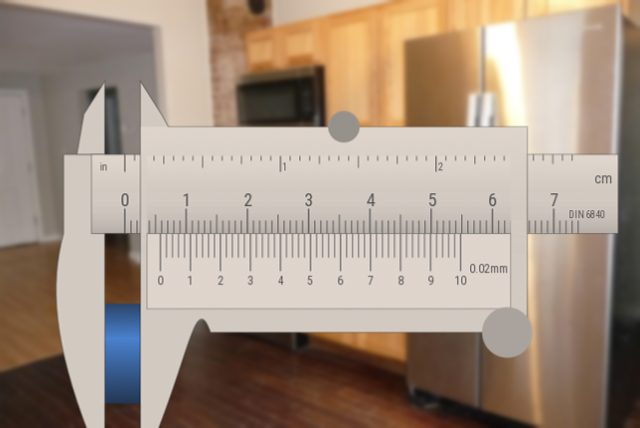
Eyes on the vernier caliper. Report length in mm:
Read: 5.8 mm
